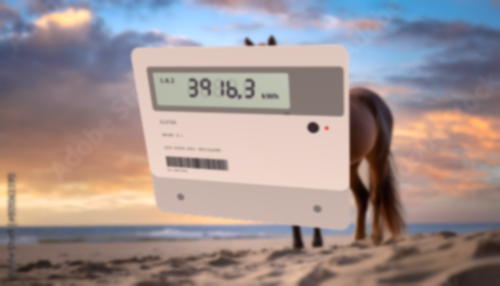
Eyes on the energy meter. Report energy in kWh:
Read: 3916.3 kWh
